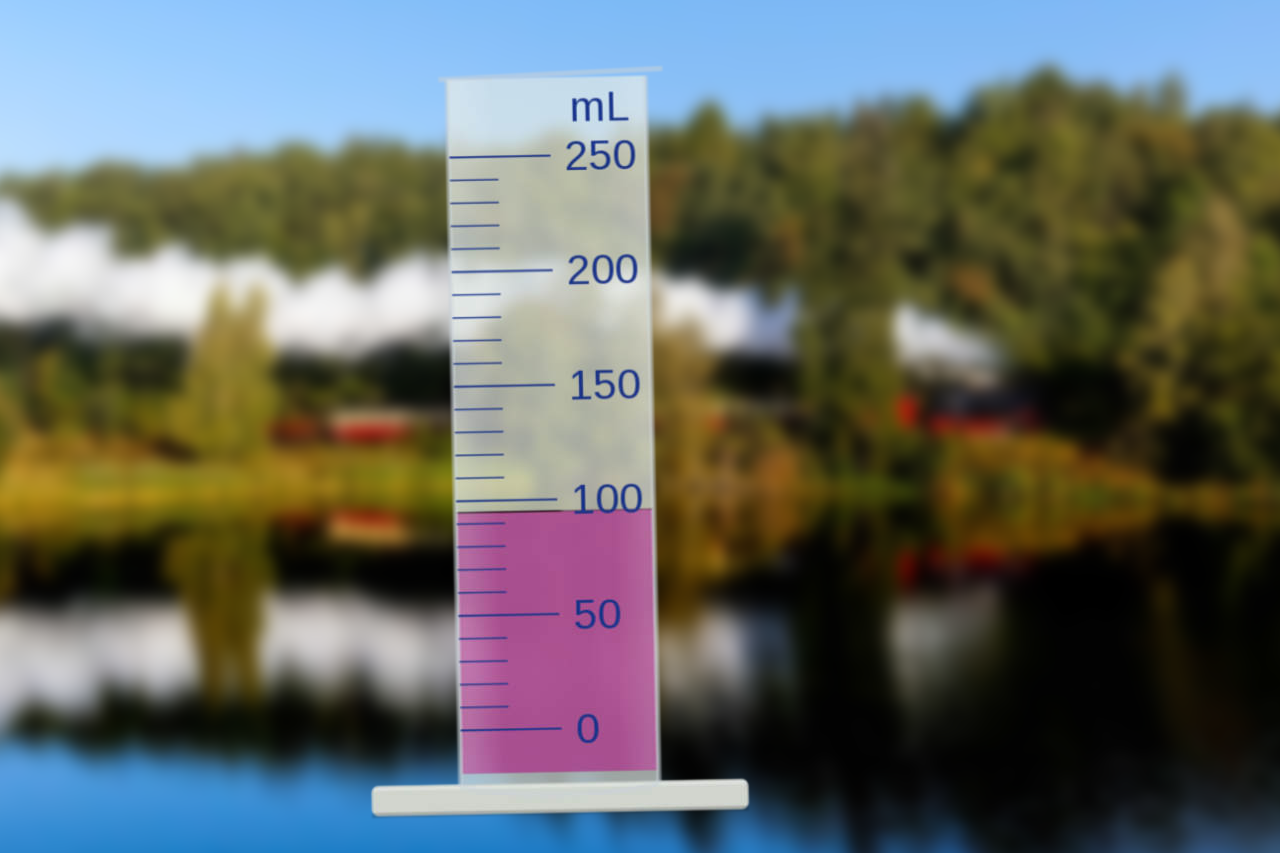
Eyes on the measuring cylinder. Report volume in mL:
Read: 95 mL
